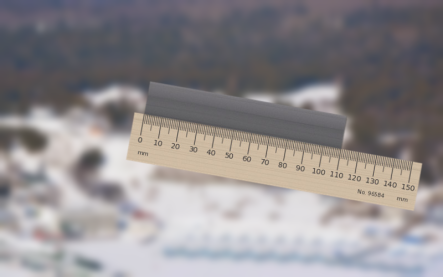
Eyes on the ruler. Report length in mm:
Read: 110 mm
